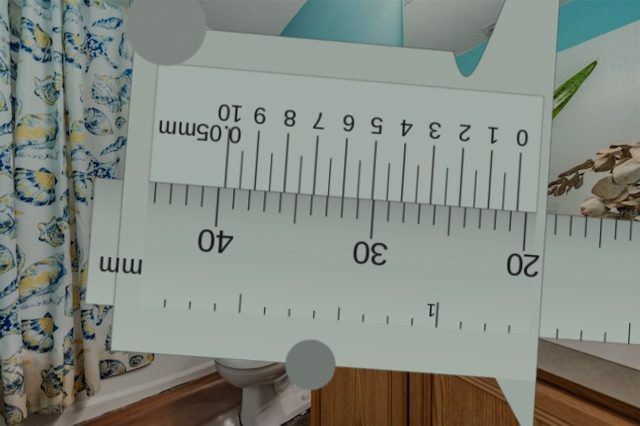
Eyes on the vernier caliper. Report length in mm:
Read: 20.6 mm
